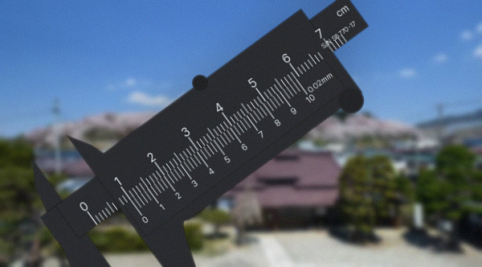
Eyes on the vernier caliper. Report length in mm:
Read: 10.0 mm
